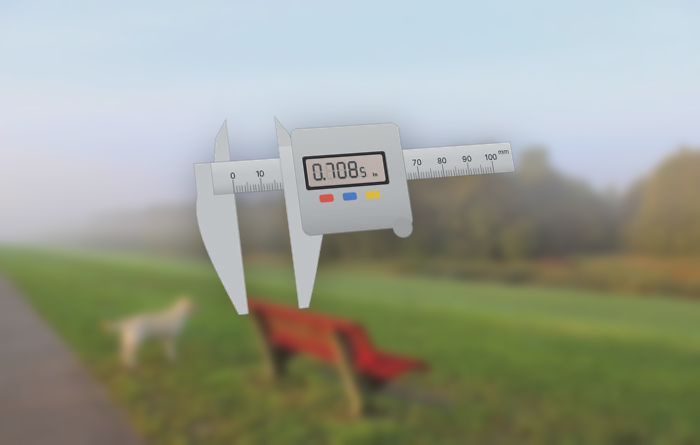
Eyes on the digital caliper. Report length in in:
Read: 0.7085 in
